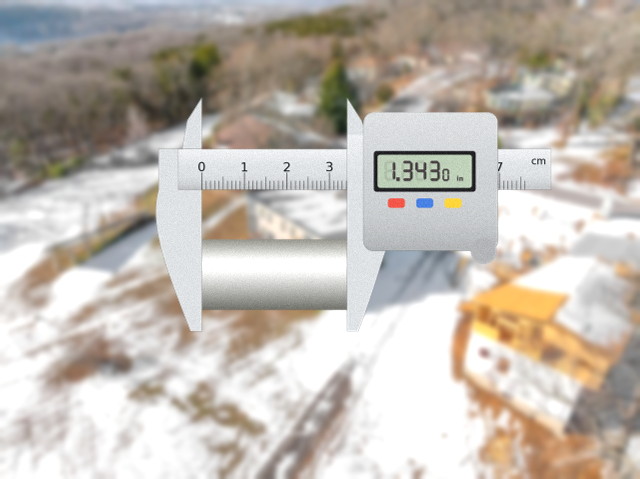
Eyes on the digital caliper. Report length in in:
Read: 1.3430 in
